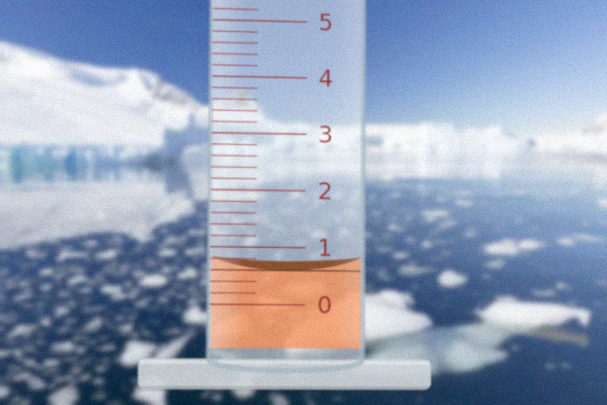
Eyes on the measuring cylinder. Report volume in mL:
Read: 0.6 mL
